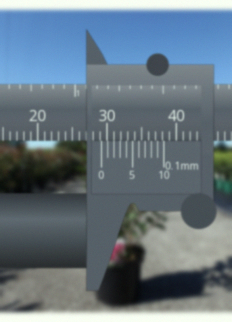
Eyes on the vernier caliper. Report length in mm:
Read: 29.2 mm
